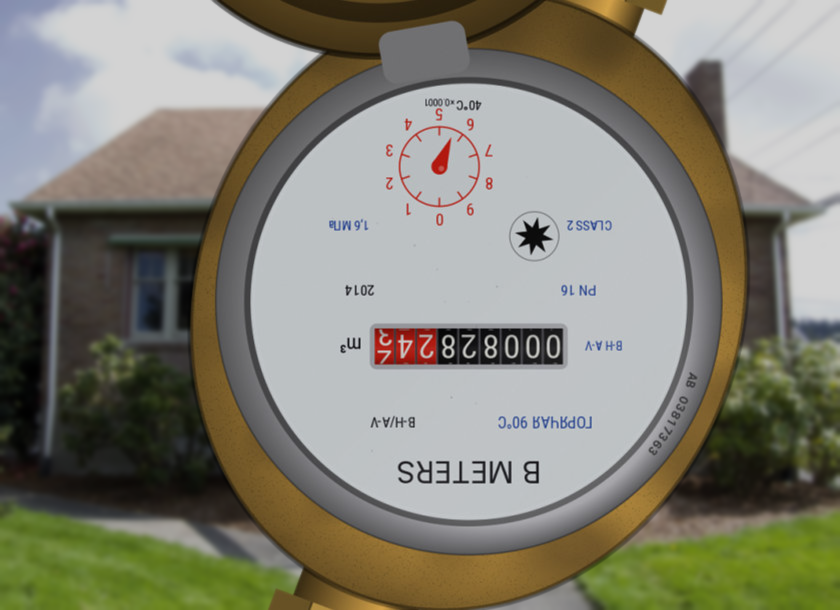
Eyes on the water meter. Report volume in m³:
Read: 828.2425 m³
